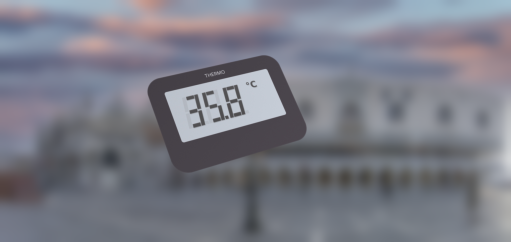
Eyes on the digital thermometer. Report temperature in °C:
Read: 35.8 °C
